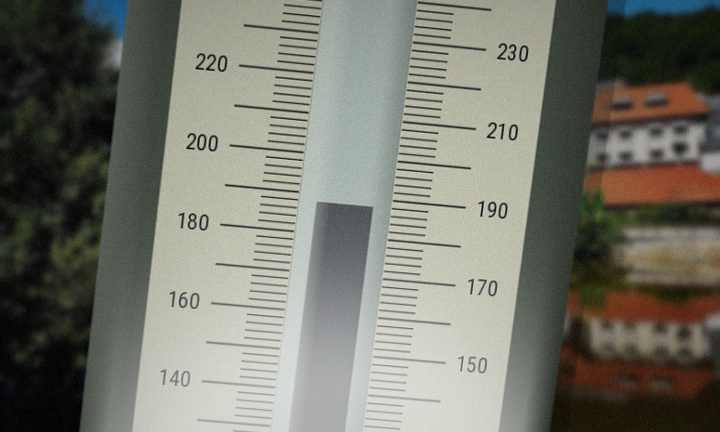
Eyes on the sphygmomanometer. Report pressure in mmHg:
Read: 188 mmHg
